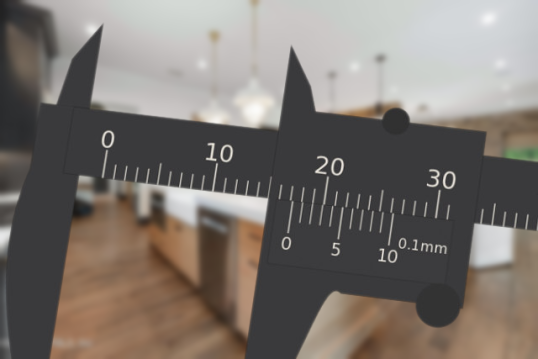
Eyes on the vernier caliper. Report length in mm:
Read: 17.2 mm
